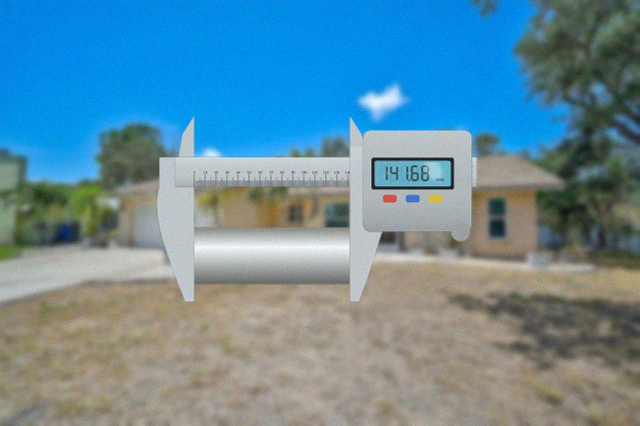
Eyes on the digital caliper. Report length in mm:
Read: 141.68 mm
